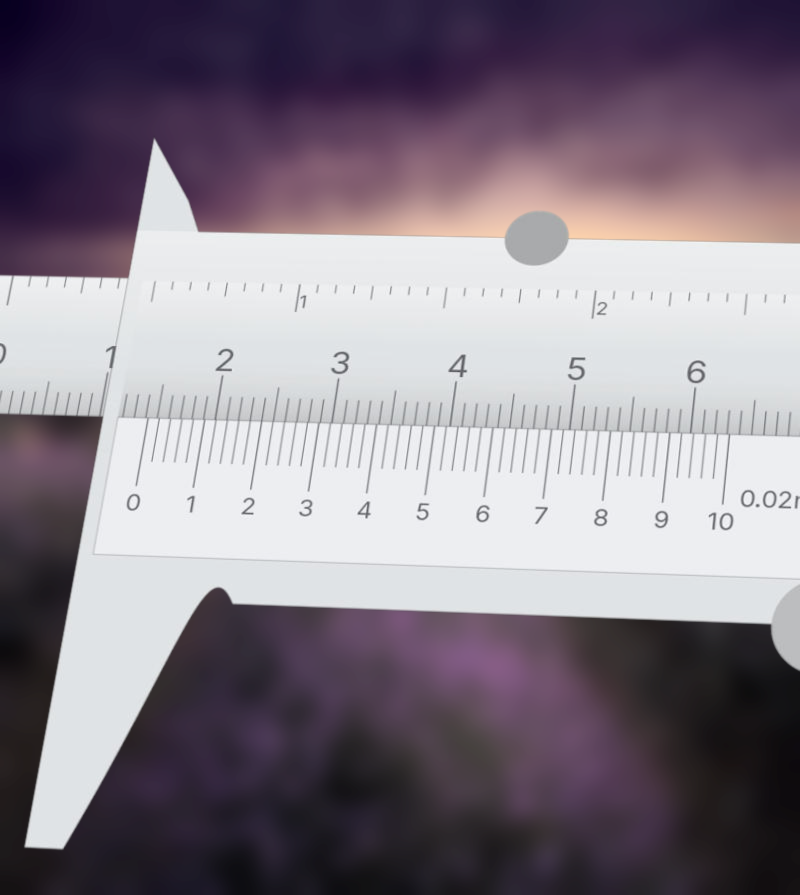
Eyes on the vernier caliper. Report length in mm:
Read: 14.2 mm
